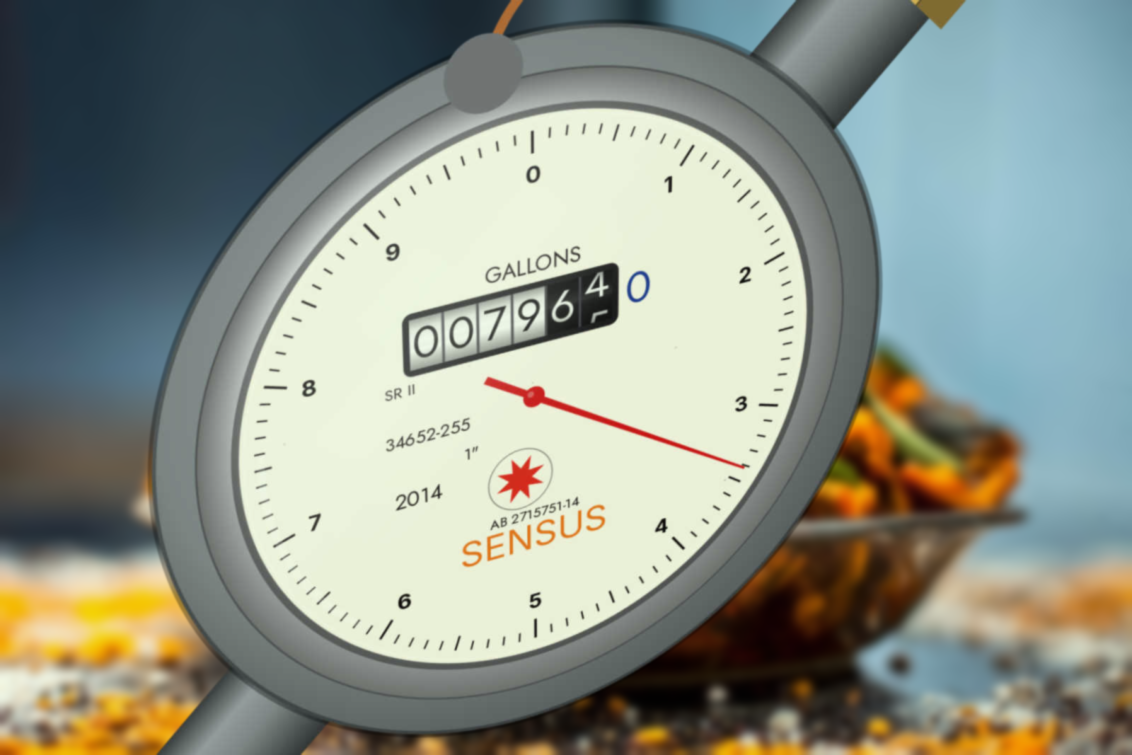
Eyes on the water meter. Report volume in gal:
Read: 79643.4 gal
